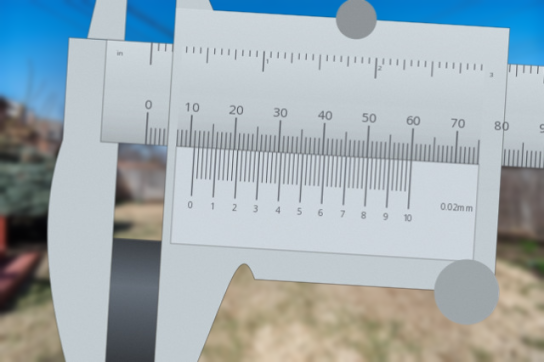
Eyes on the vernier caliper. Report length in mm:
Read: 11.0 mm
